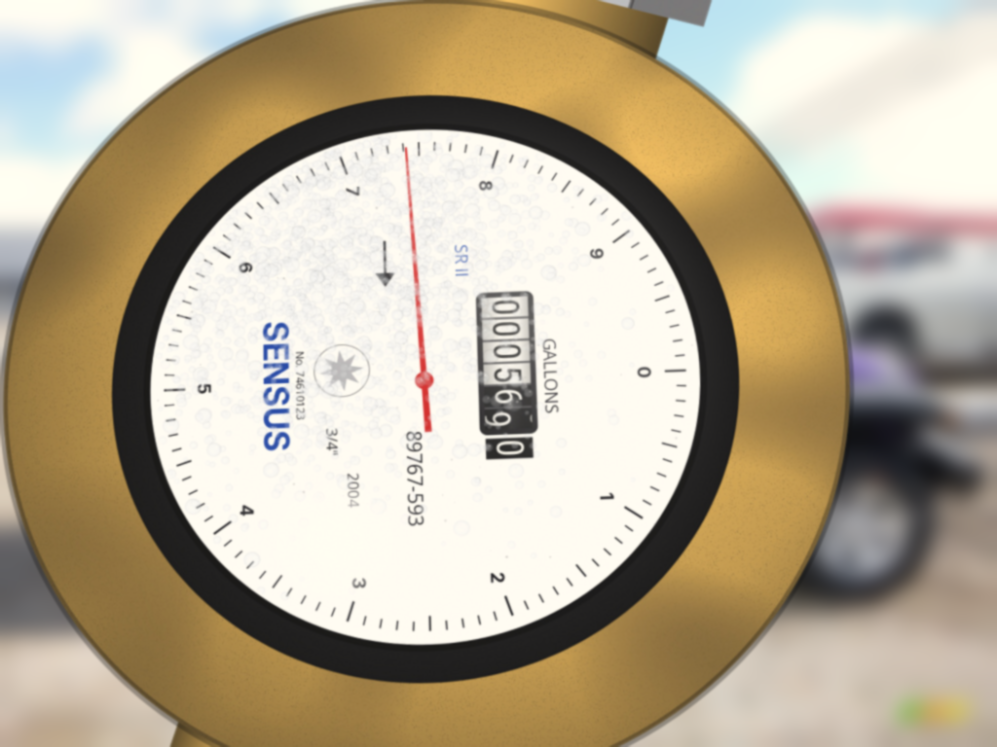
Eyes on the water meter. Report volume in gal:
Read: 5687.4 gal
